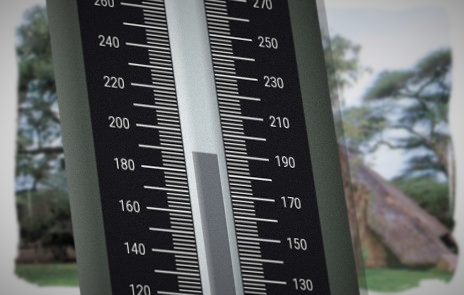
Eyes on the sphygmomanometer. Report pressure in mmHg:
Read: 190 mmHg
